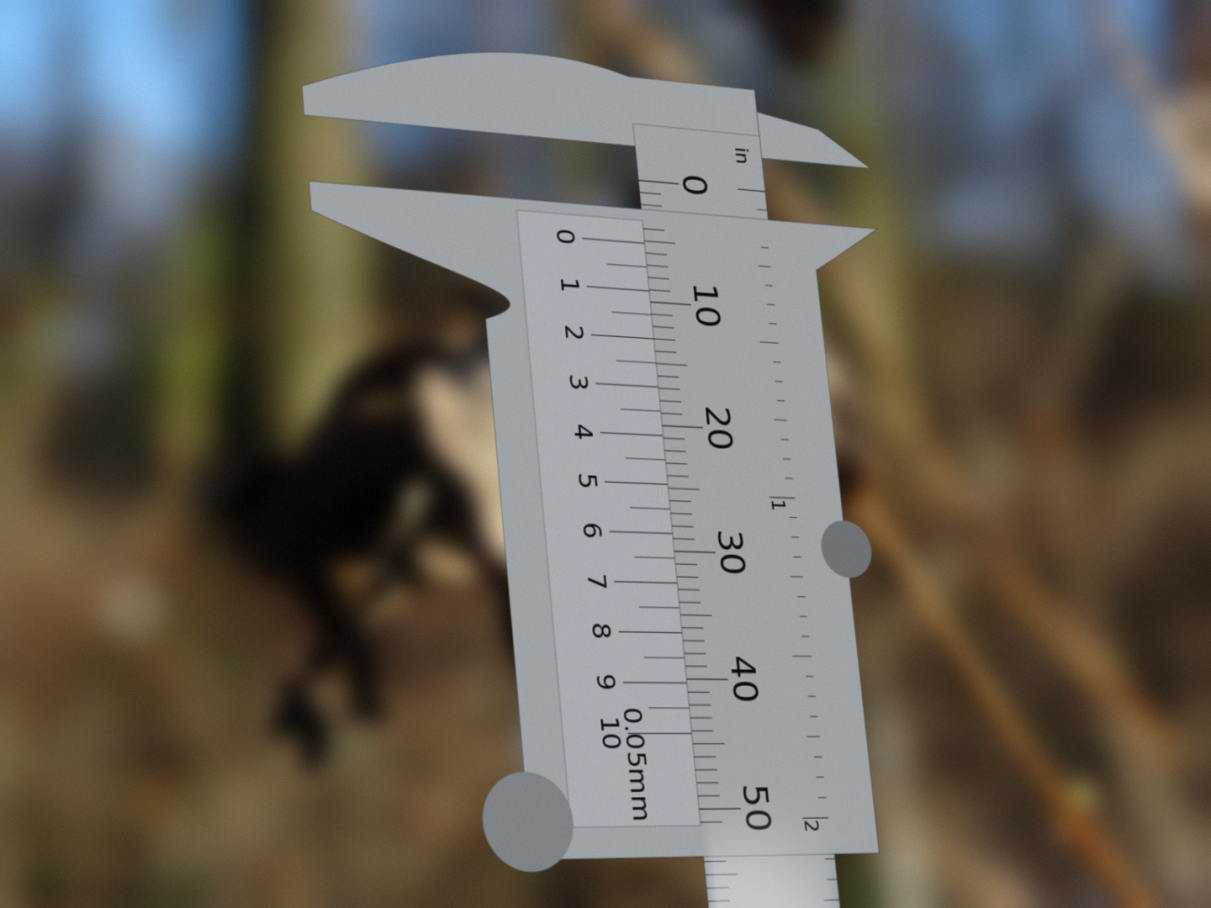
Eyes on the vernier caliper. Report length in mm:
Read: 5.2 mm
